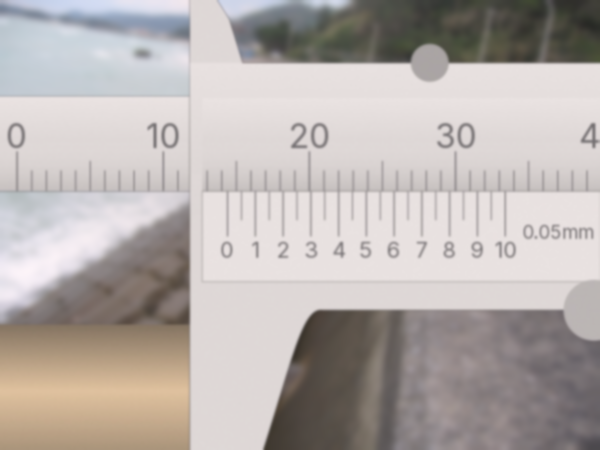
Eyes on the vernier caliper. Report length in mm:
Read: 14.4 mm
